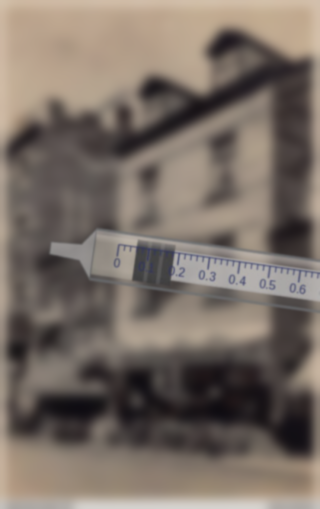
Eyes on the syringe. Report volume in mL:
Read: 0.06 mL
